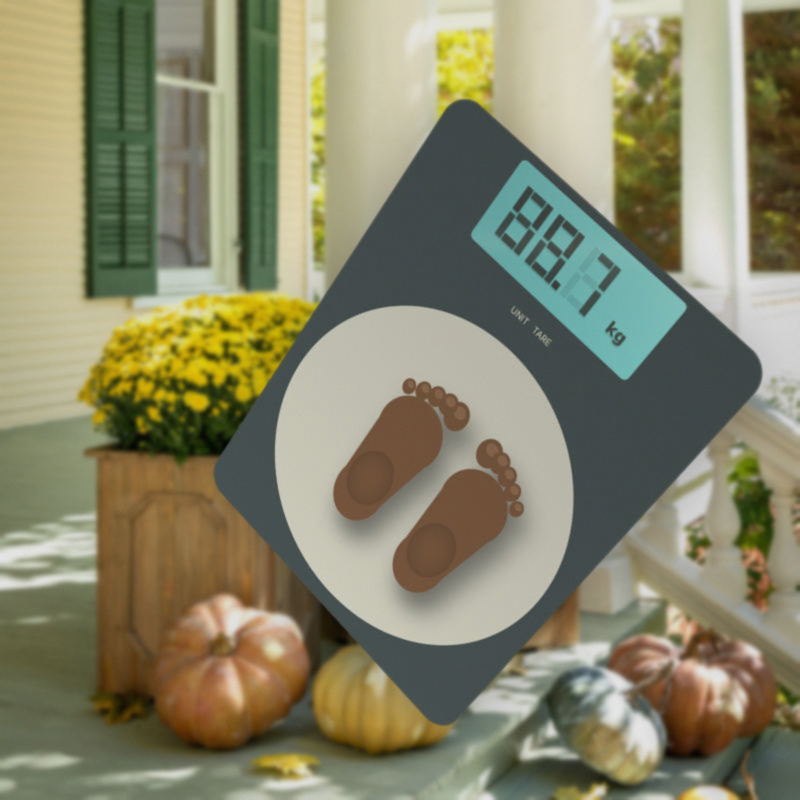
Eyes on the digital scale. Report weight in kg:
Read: 88.7 kg
